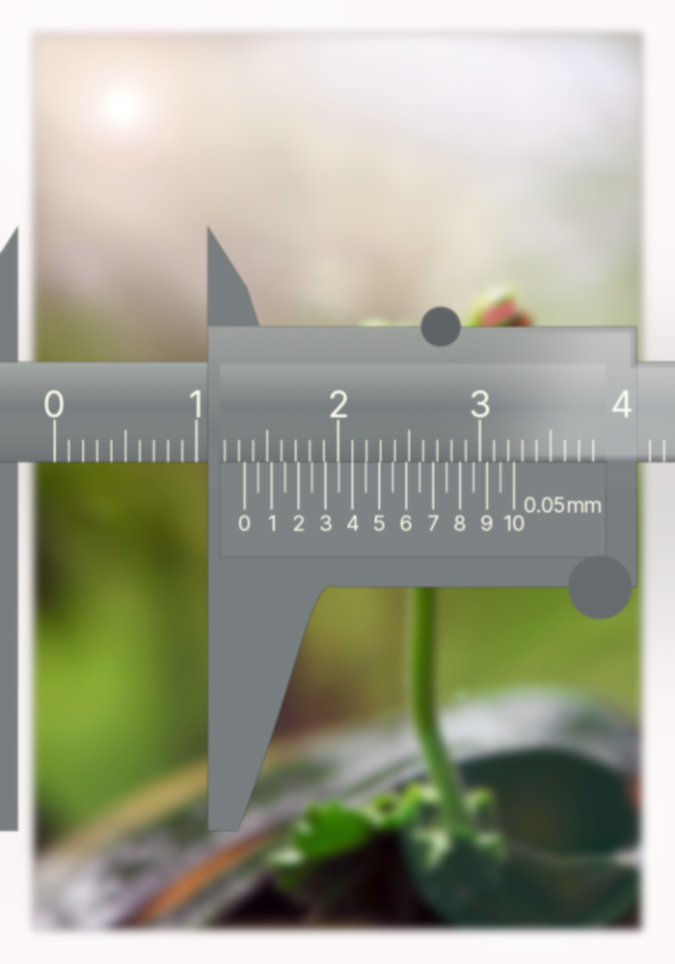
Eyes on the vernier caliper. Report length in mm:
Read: 13.4 mm
